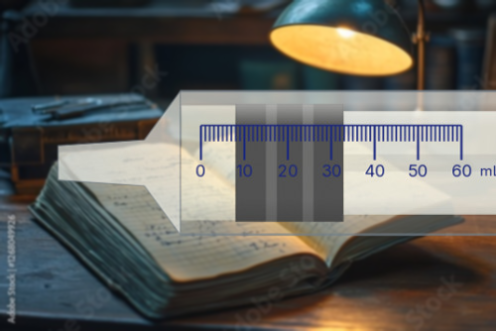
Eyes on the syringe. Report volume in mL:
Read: 8 mL
